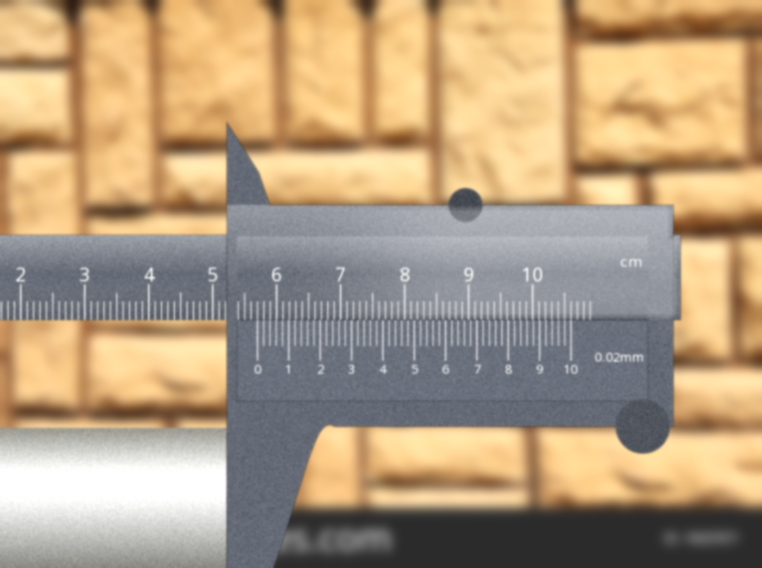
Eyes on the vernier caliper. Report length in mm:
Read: 57.0 mm
